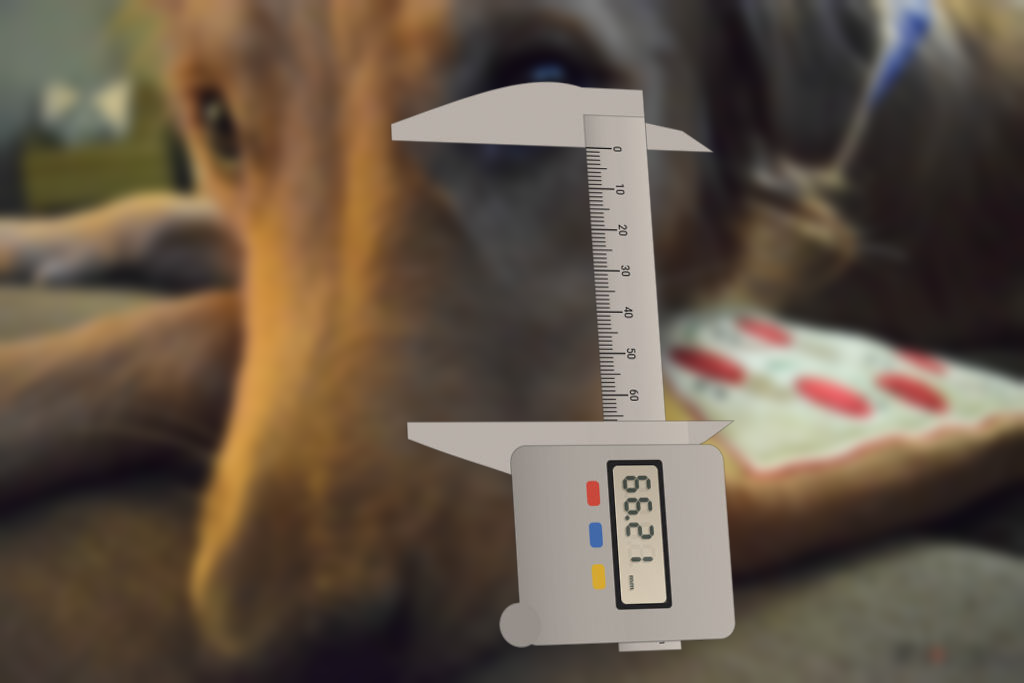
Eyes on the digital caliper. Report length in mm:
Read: 66.21 mm
